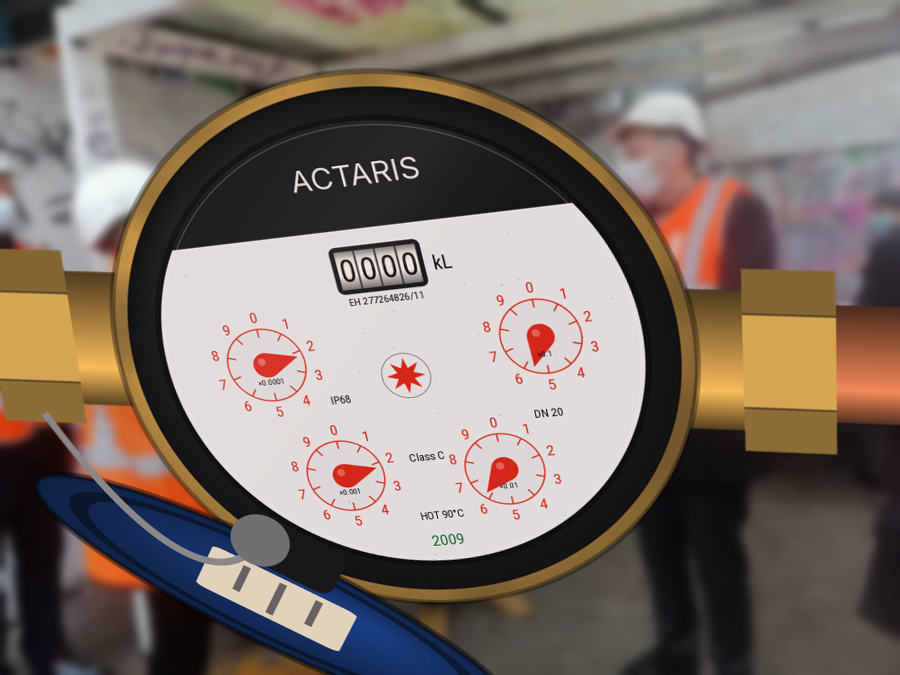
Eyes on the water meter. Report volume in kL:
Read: 0.5622 kL
